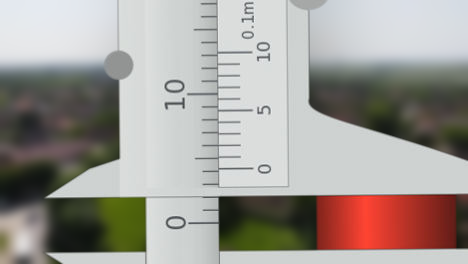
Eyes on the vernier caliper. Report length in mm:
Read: 4.2 mm
